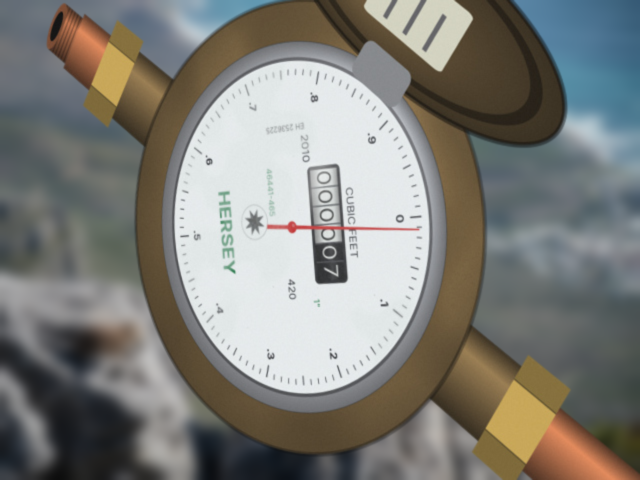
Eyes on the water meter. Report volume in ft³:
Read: 7.01 ft³
